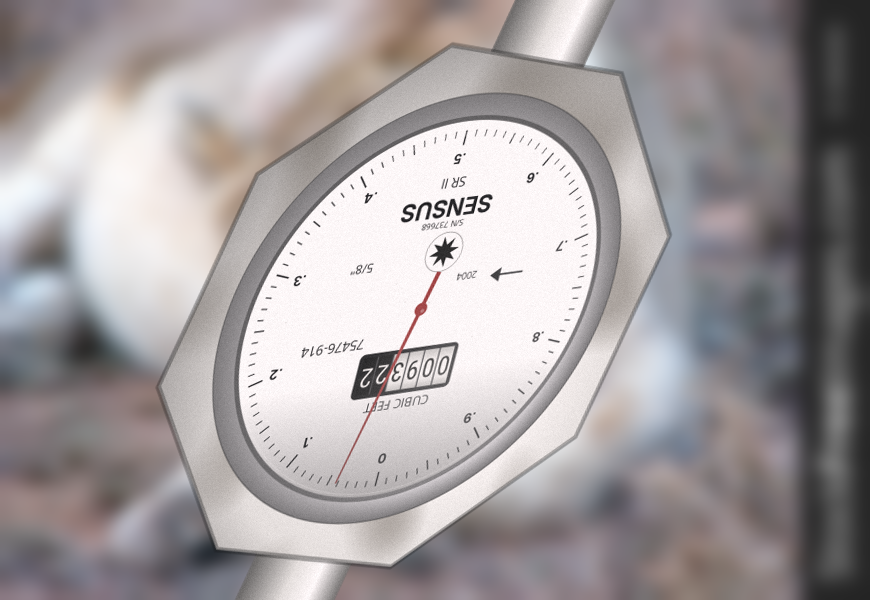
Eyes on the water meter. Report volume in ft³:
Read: 9322.04 ft³
